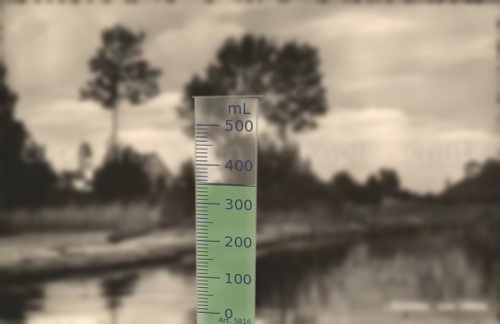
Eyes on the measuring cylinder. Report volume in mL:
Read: 350 mL
